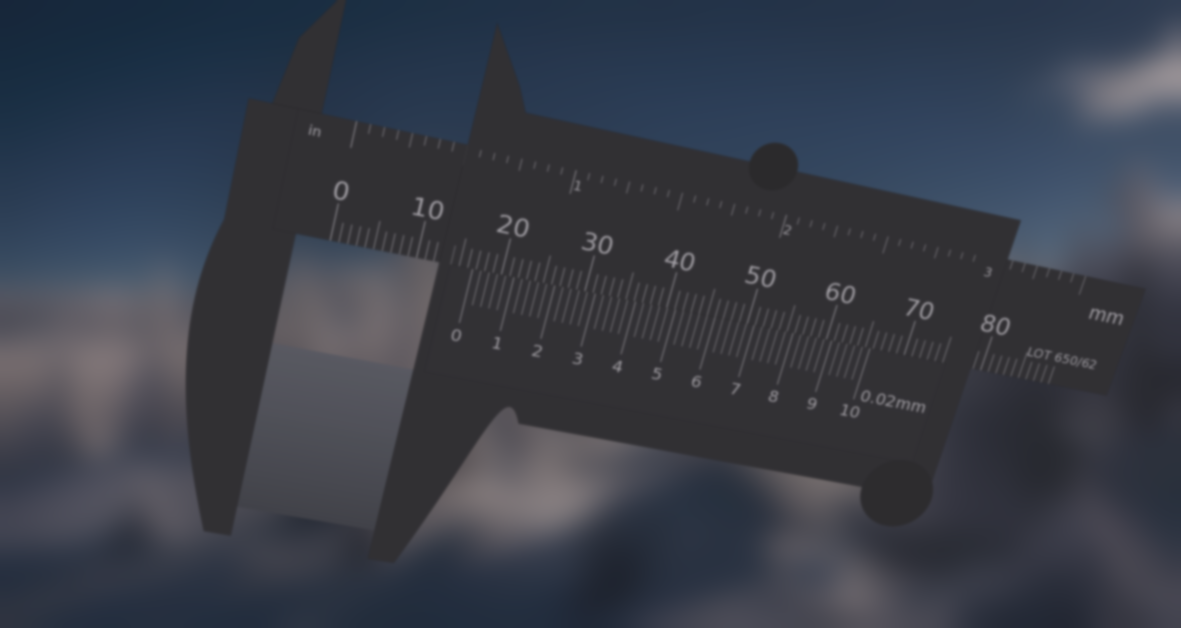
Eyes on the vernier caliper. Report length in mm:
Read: 16.6 mm
